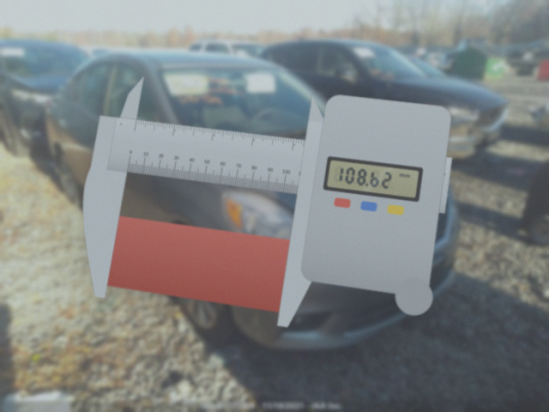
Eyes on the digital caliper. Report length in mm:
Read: 108.62 mm
